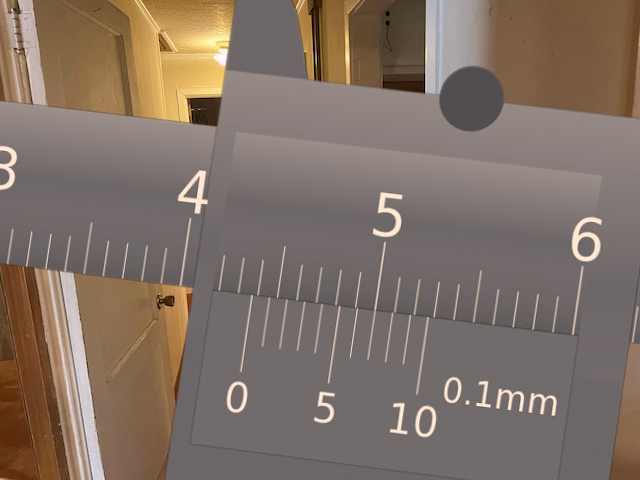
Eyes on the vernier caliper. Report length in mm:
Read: 43.7 mm
